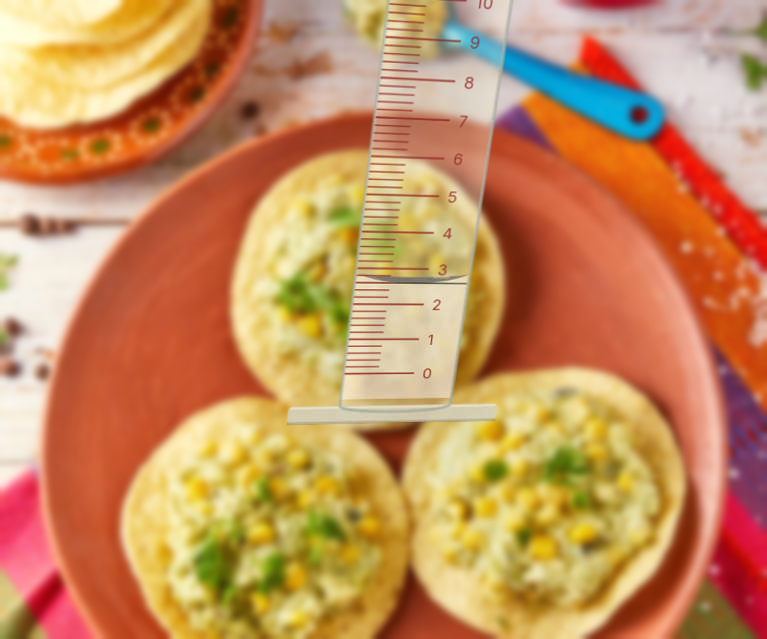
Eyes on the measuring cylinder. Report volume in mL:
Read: 2.6 mL
